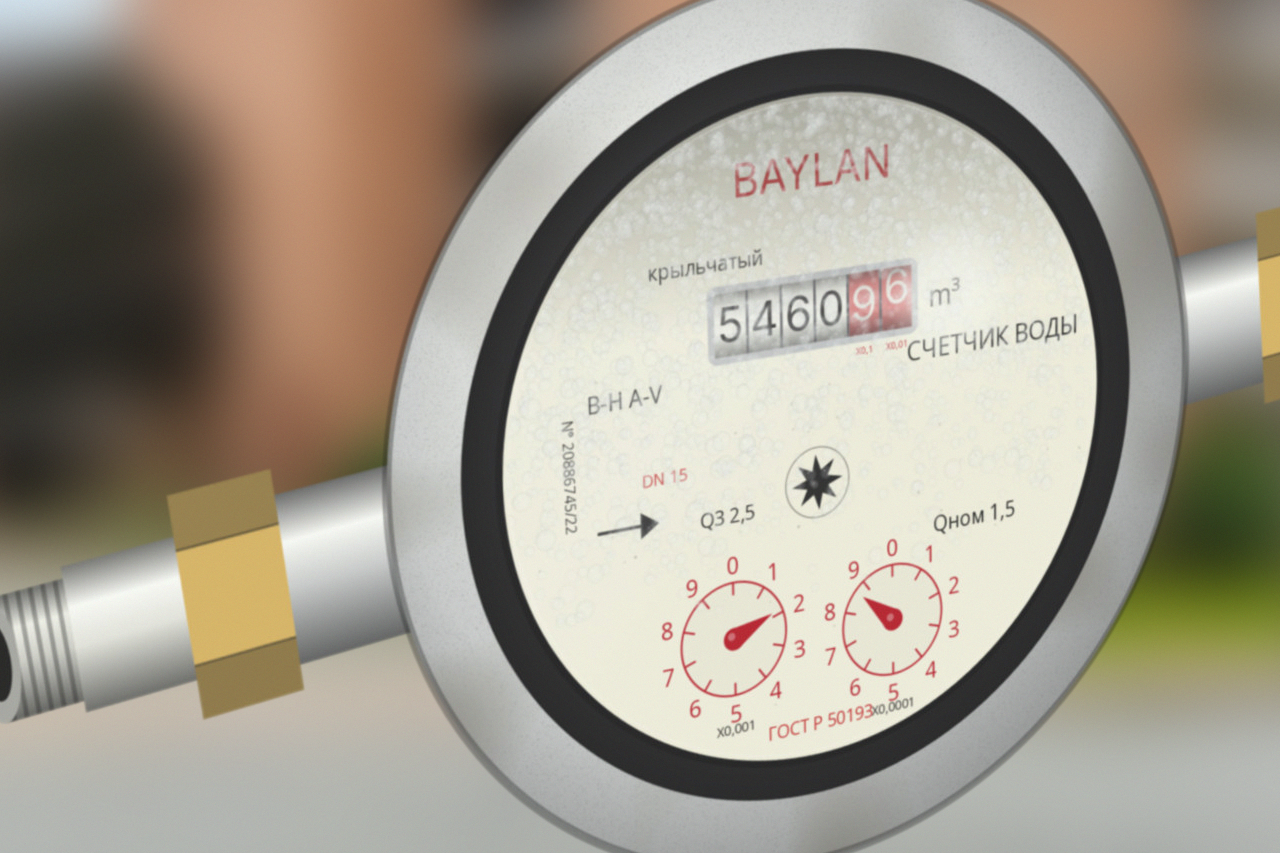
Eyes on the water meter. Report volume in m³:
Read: 5460.9618 m³
